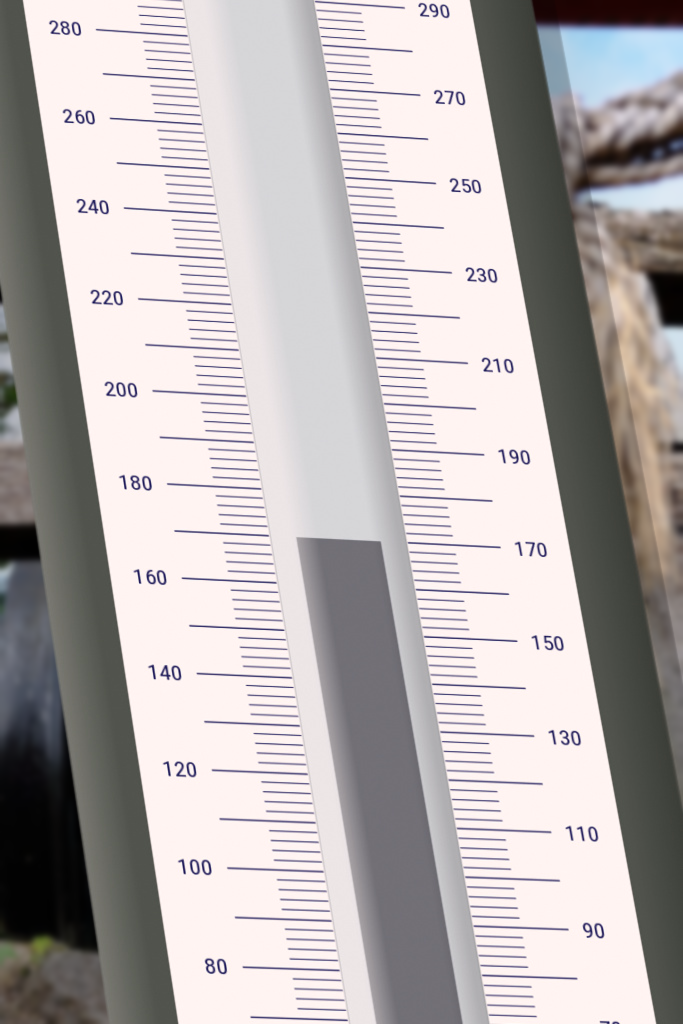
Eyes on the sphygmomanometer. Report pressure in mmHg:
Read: 170 mmHg
